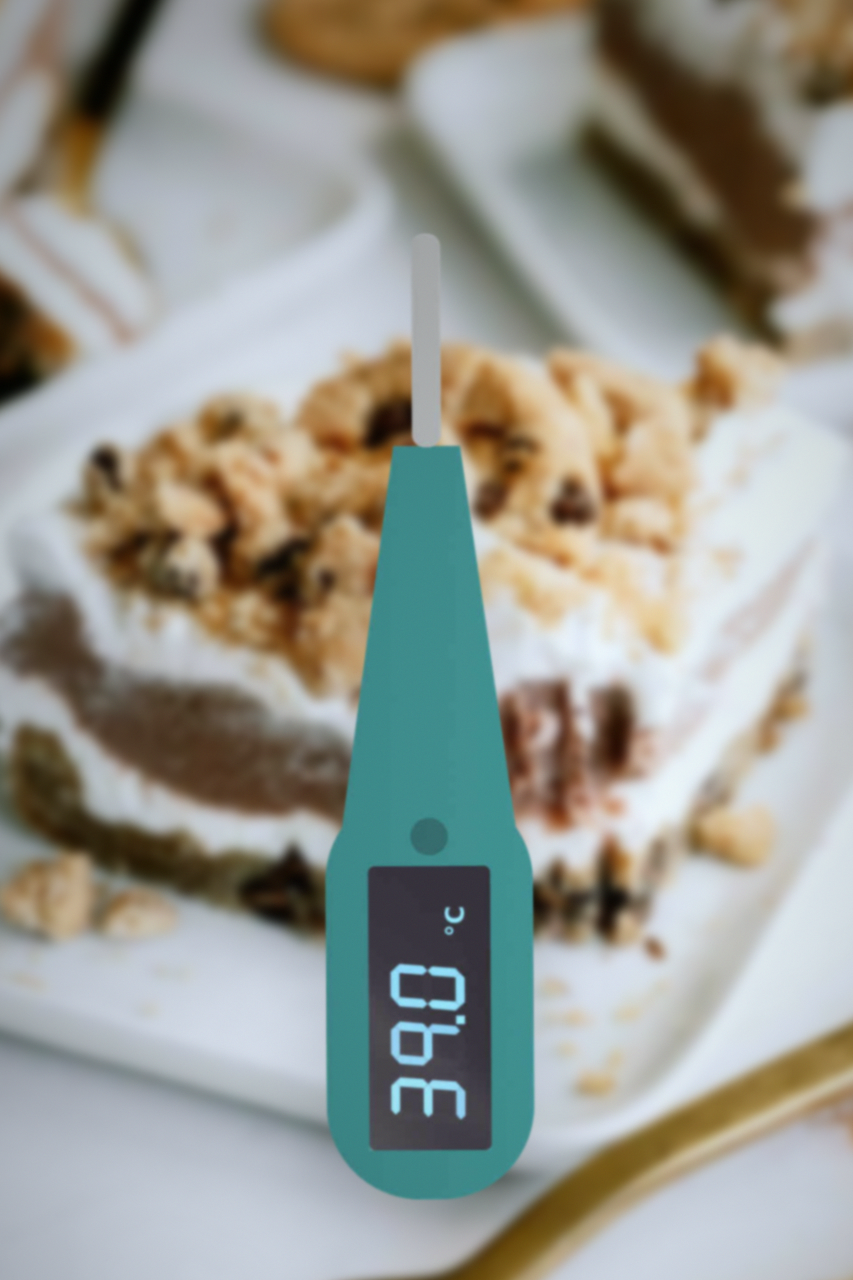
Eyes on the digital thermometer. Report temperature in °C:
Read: 39.0 °C
